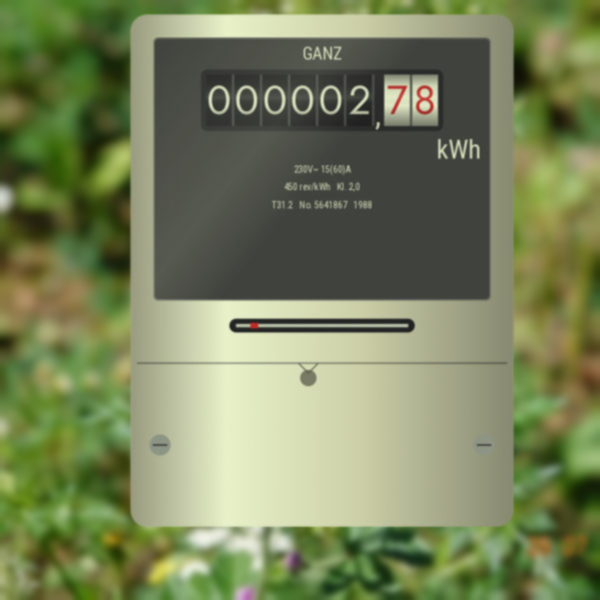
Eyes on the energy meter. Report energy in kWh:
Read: 2.78 kWh
